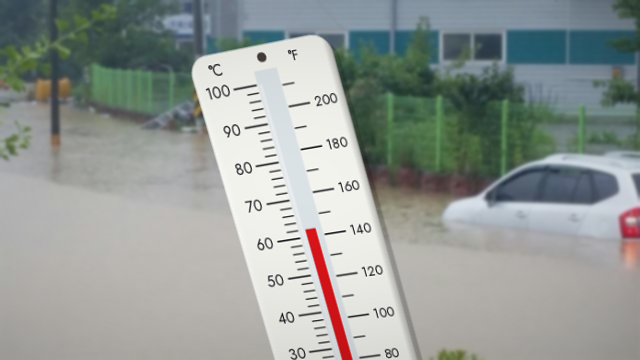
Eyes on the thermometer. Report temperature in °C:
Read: 62 °C
